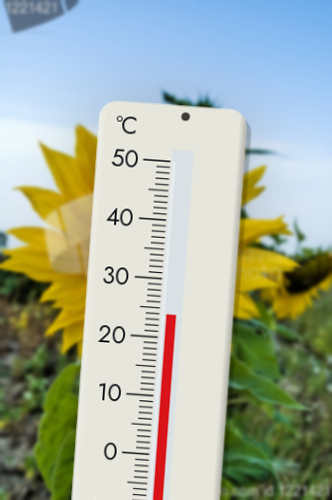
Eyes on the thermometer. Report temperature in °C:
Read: 24 °C
